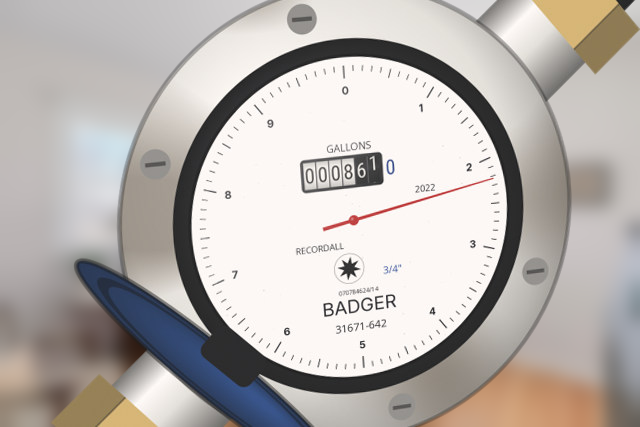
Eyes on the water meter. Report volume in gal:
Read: 8612.2 gal
